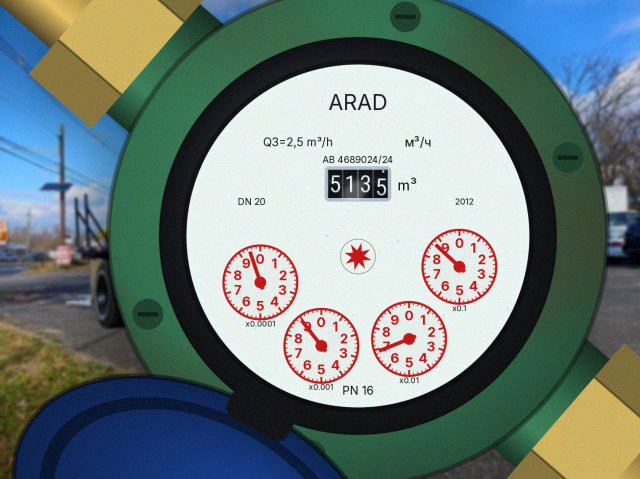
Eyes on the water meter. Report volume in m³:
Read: 5134.8689 m³
